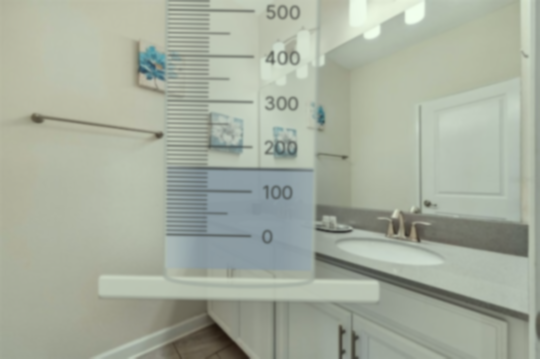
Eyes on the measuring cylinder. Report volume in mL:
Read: 150 mL
